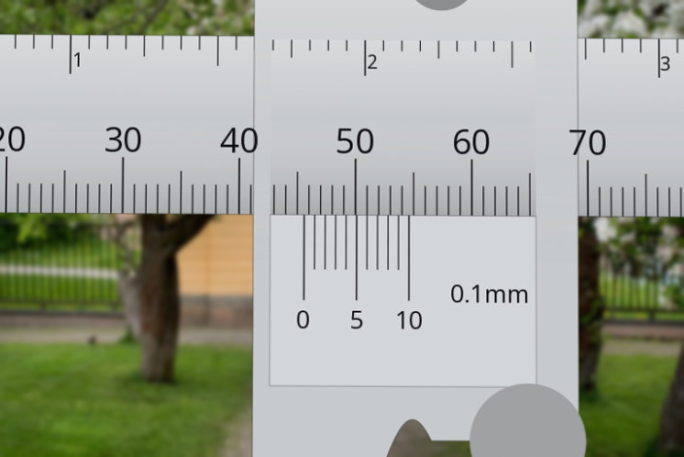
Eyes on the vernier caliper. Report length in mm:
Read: 45.6 mm
